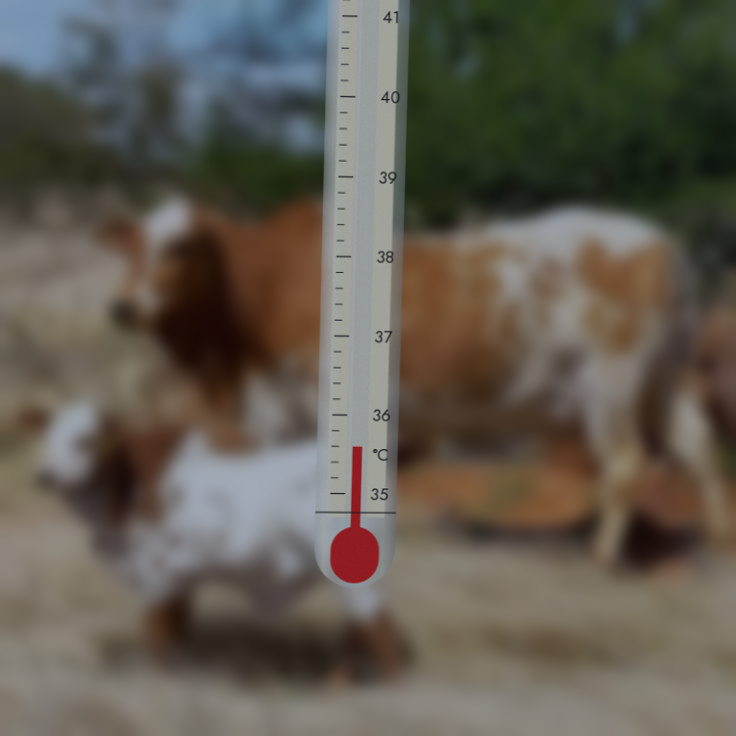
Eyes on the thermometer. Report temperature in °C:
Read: 35.6 °C
